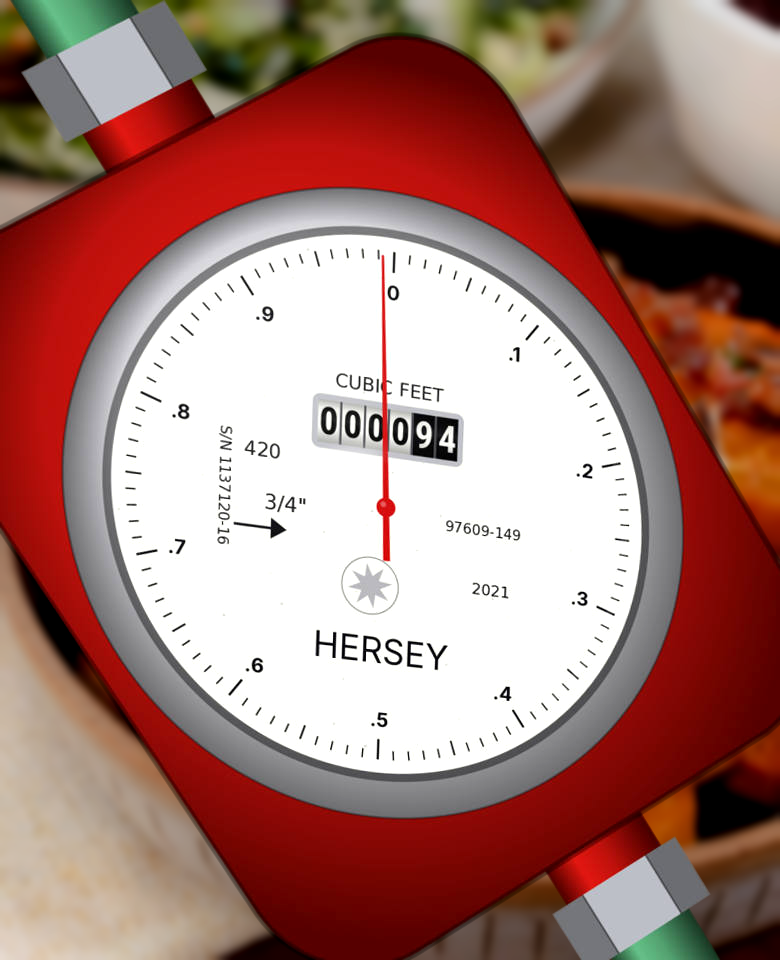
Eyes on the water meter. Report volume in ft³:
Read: 93.99 ft³
